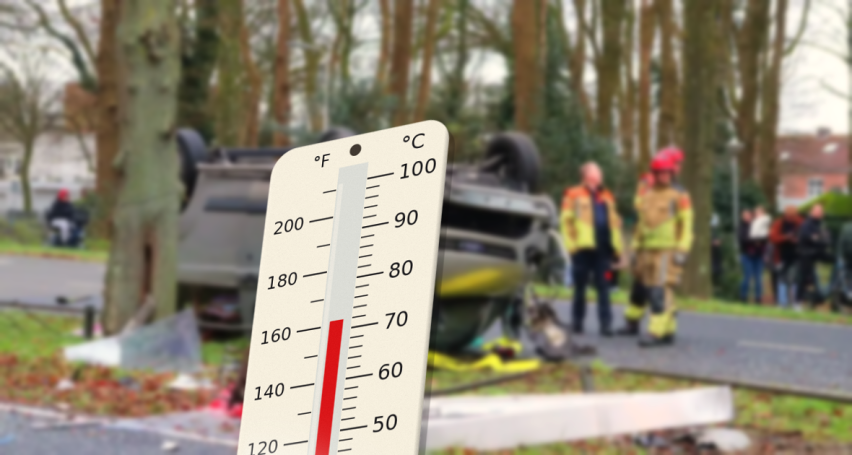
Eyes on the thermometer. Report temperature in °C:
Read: 72 °C
